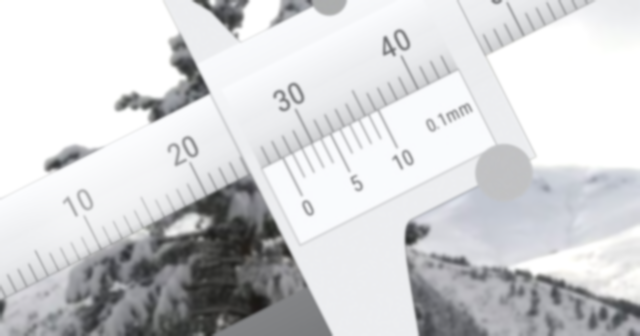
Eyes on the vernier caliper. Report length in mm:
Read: 27.2 mm
